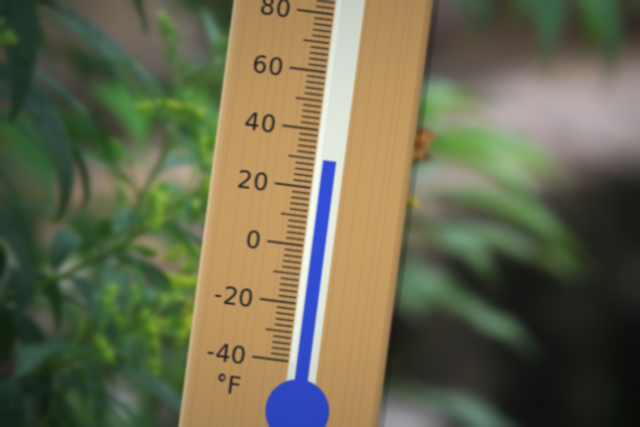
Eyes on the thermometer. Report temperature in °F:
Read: 30 °F
